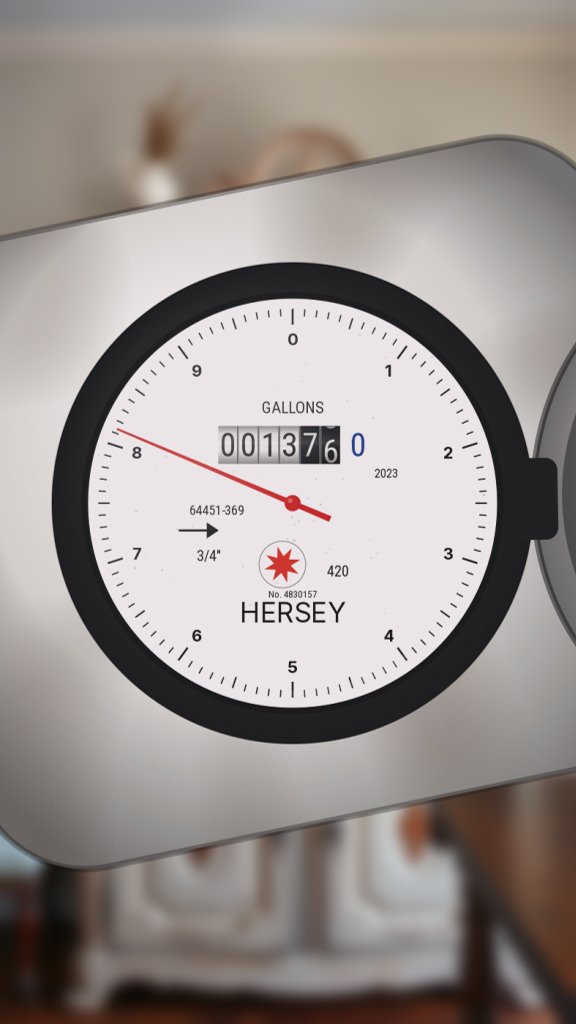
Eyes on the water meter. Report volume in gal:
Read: 13758.1 gal
